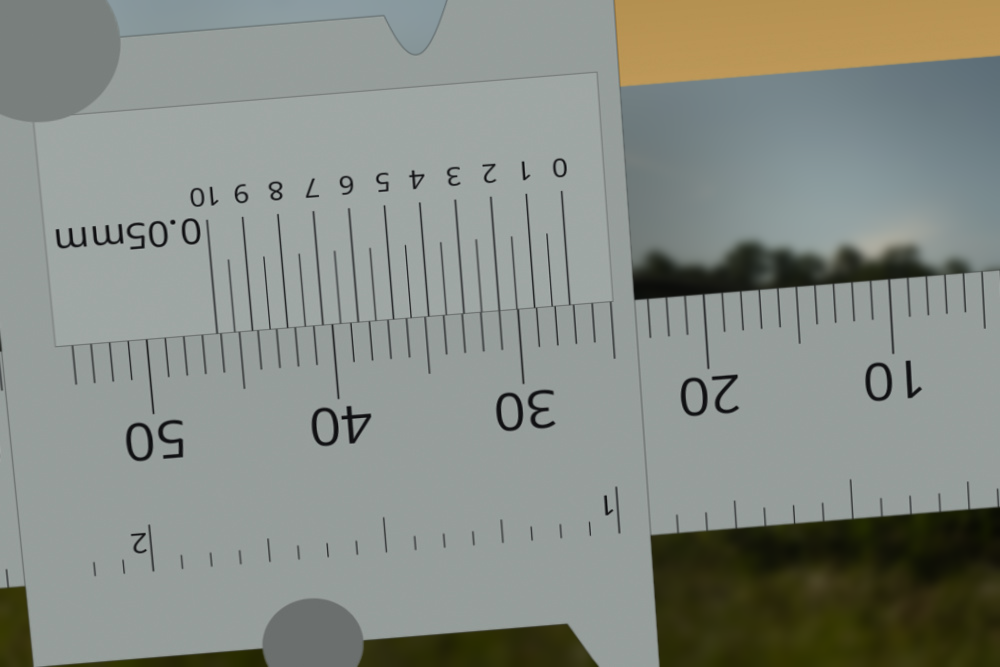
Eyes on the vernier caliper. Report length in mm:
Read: 27.2 mm
